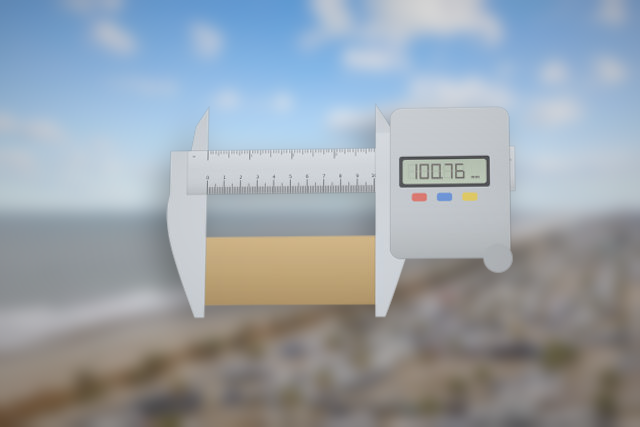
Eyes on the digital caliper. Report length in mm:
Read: 100.76 mm
